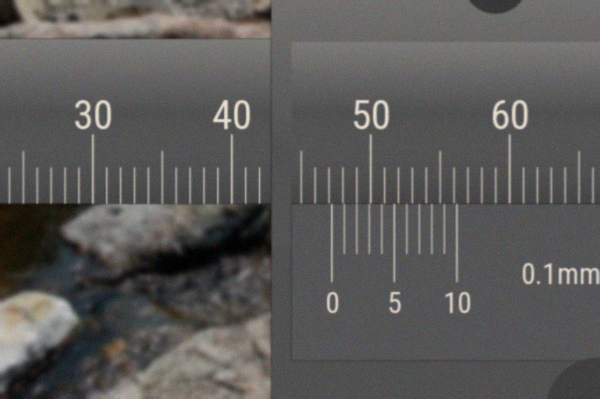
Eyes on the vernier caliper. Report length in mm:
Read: 47.2 mm
